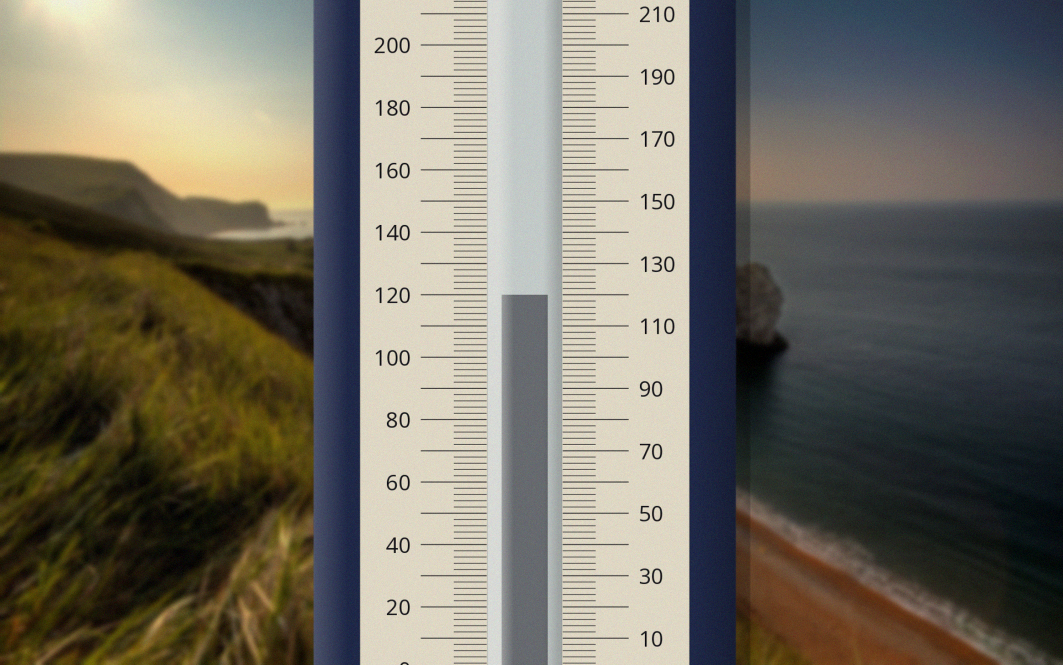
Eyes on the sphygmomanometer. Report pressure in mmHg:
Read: 120 mmHg
